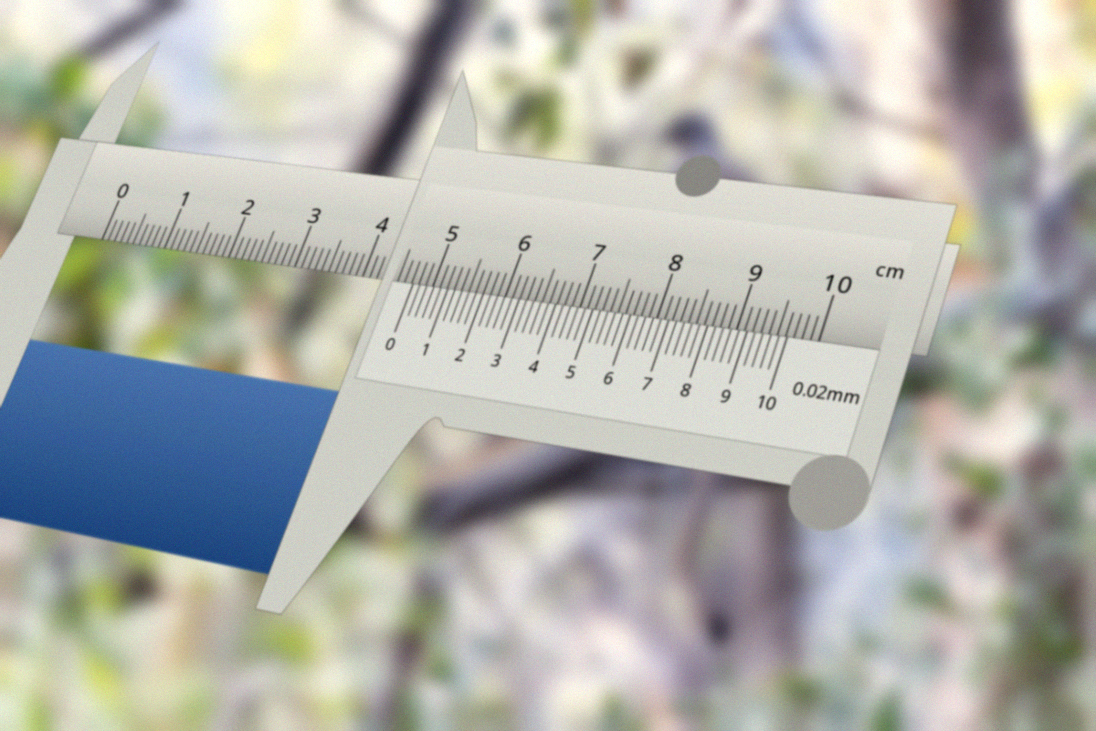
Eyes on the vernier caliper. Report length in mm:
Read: 47.2 mm
